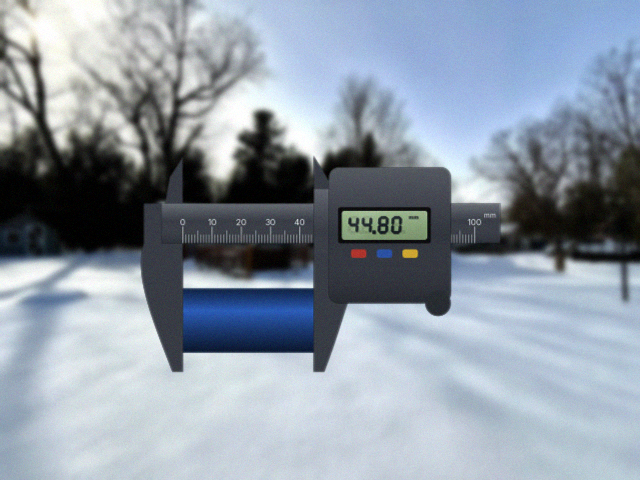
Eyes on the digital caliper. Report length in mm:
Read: 44.80 mm
